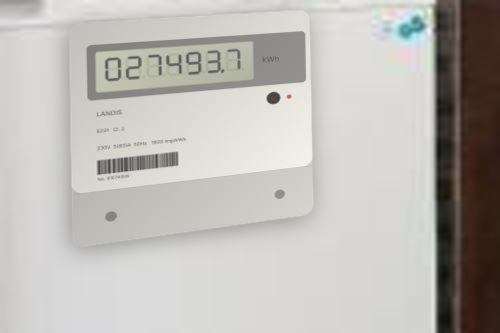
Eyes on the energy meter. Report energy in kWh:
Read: 27493.7 kWh
